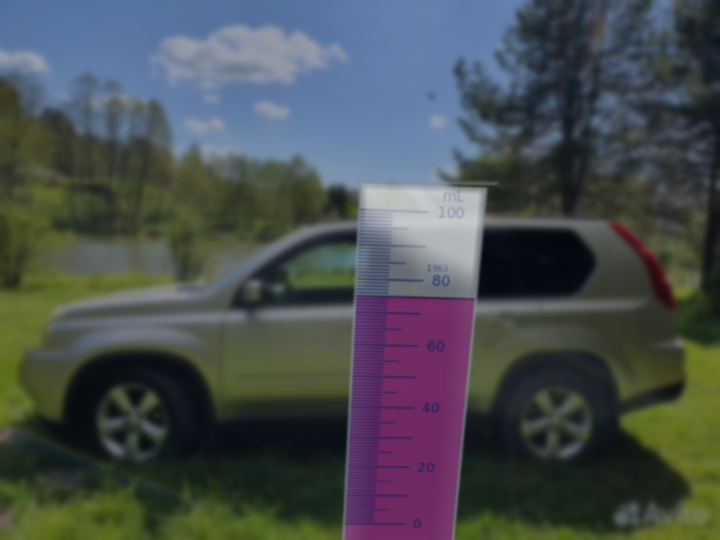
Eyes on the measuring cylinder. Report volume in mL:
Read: 75 mL
